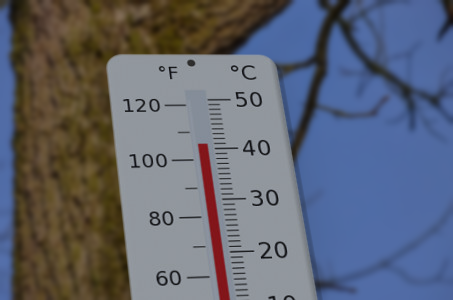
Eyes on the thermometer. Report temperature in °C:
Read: 41 °C
